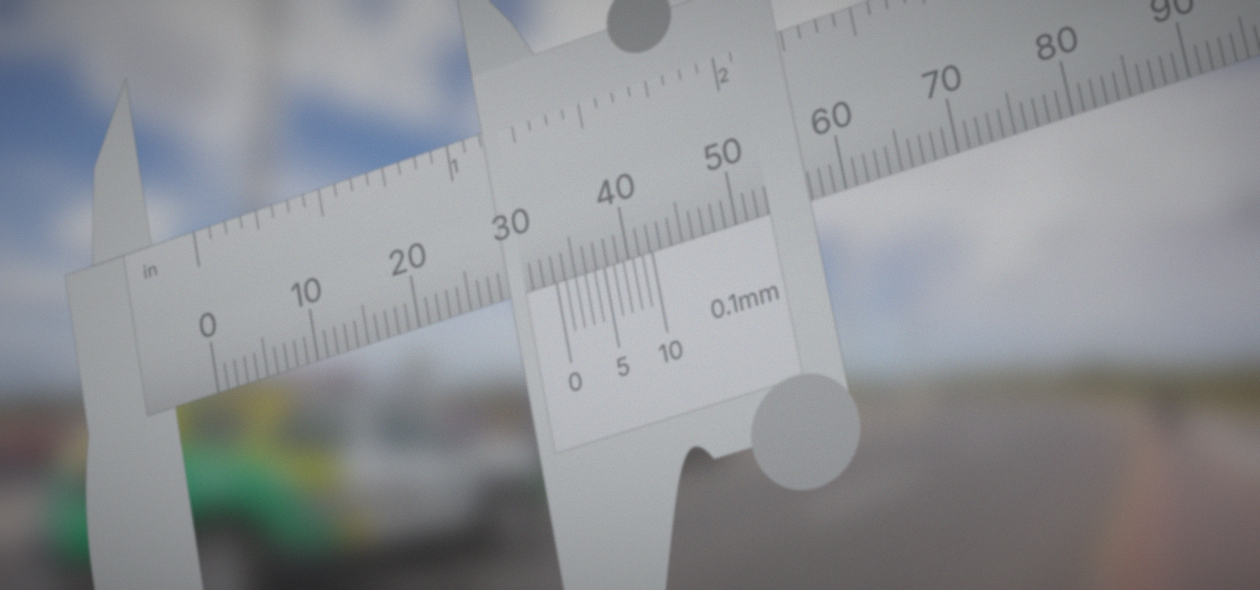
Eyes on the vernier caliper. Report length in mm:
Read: 33.2 mm
